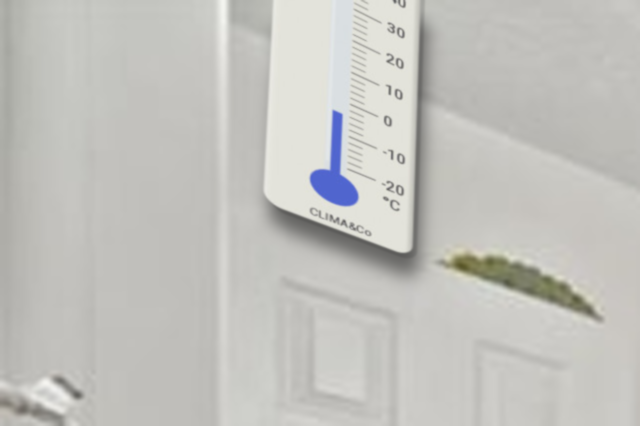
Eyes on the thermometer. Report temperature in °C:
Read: -4 °C
